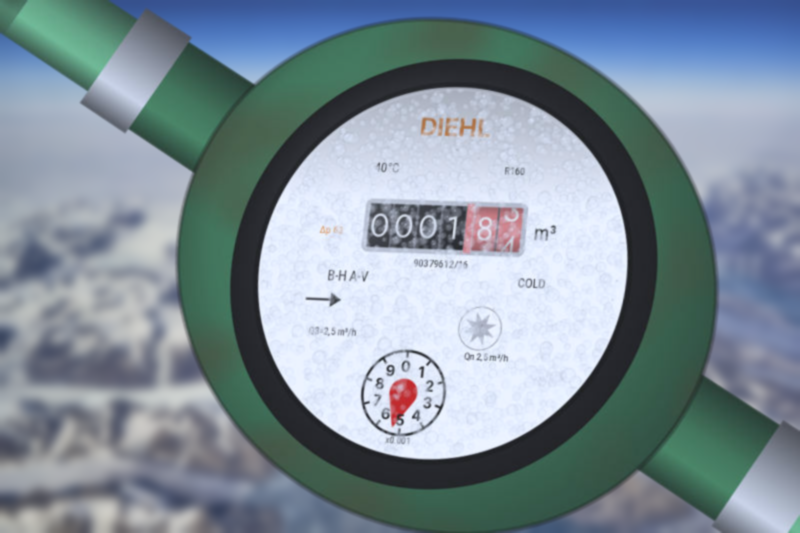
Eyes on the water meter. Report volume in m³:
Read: 1.835 m³
